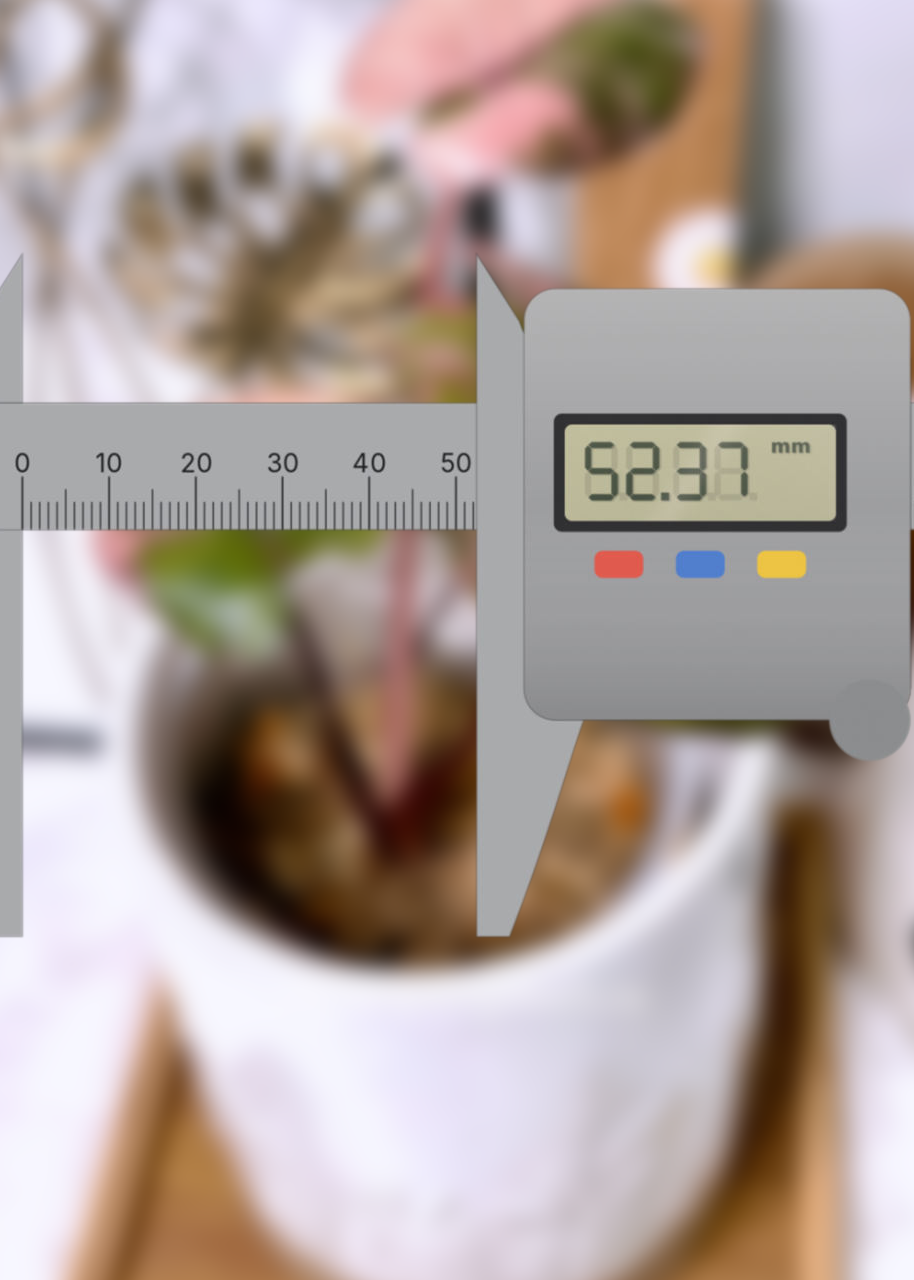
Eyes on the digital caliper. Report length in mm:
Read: 52.37 mm
